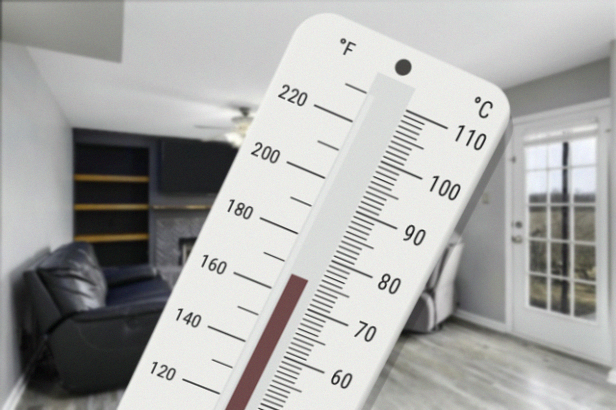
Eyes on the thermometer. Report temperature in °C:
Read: 75 °C
